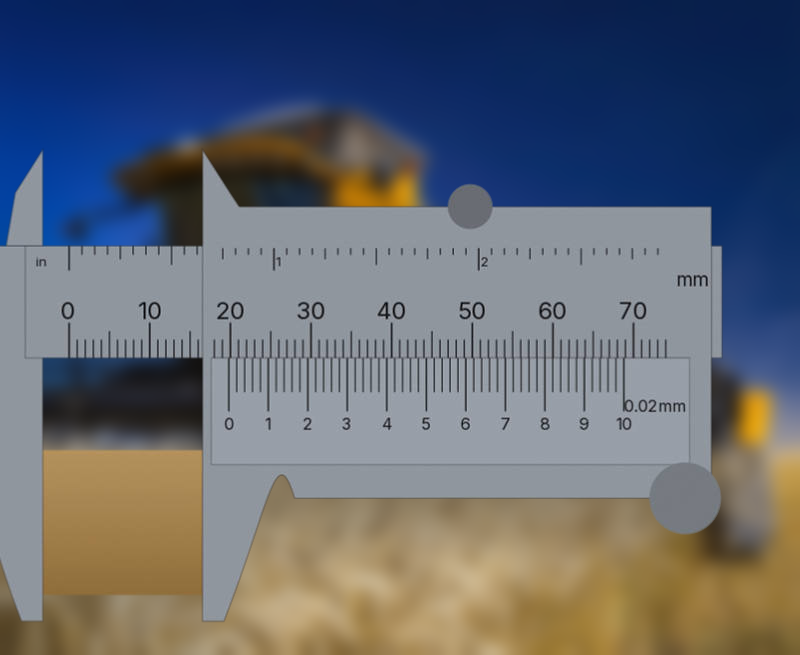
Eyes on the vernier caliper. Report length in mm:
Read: 19.8 mm
